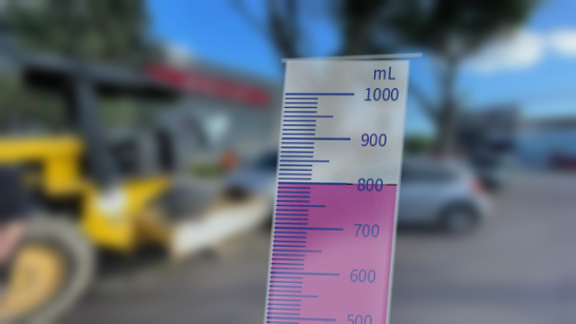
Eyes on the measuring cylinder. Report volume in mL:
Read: 800 mL
